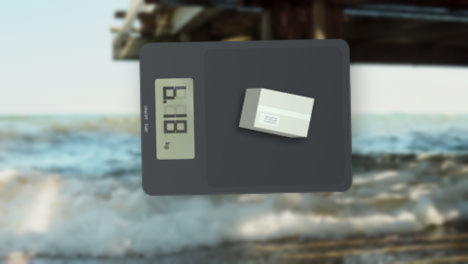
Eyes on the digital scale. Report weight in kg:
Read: 6.18 kg
